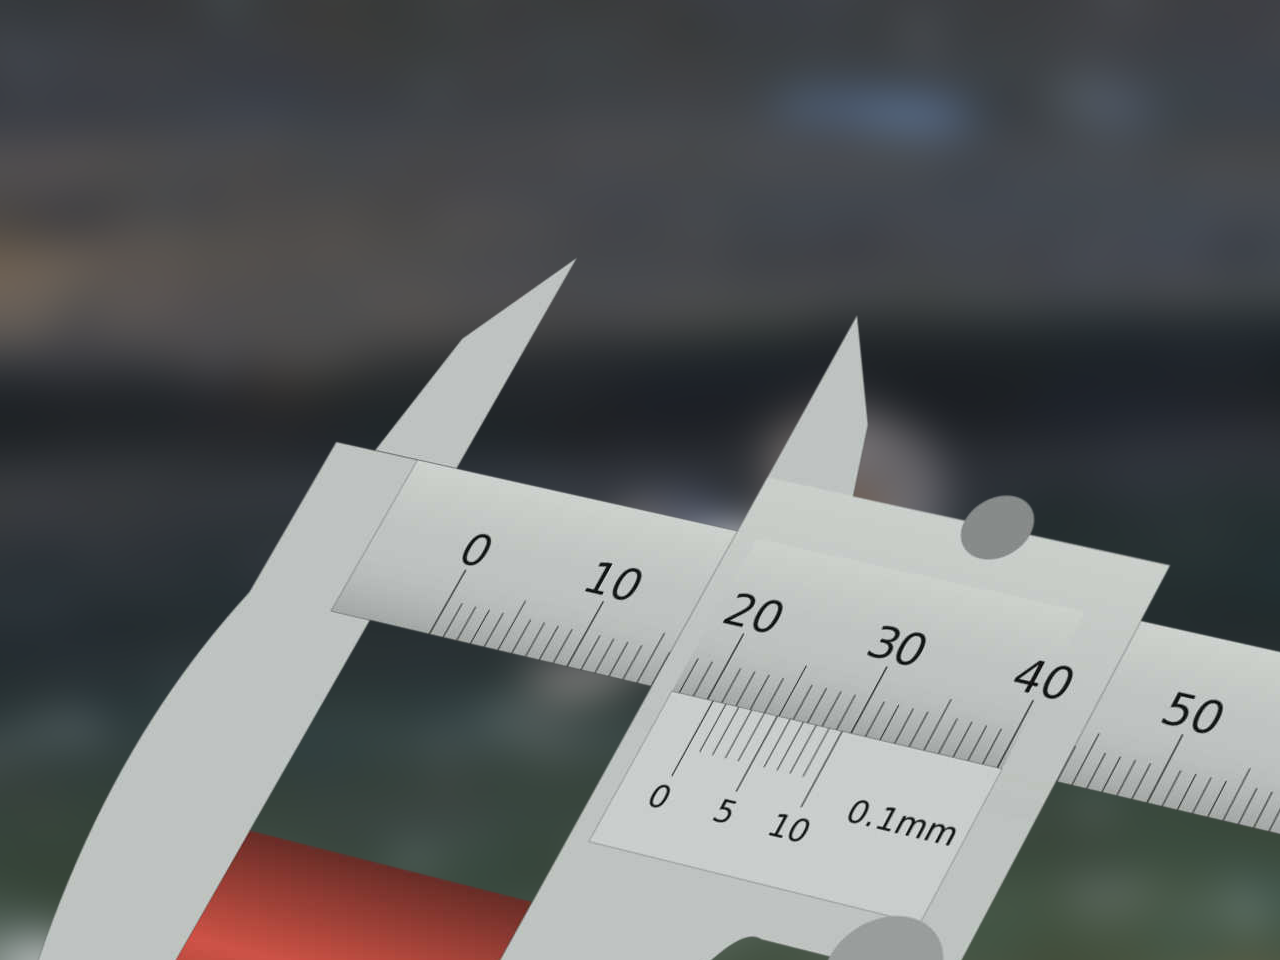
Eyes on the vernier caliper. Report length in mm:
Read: 20.4 mm
